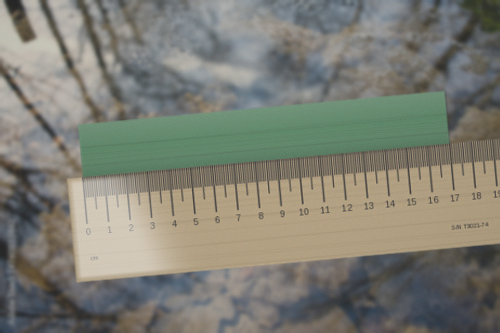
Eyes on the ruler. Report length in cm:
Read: 17 cm
